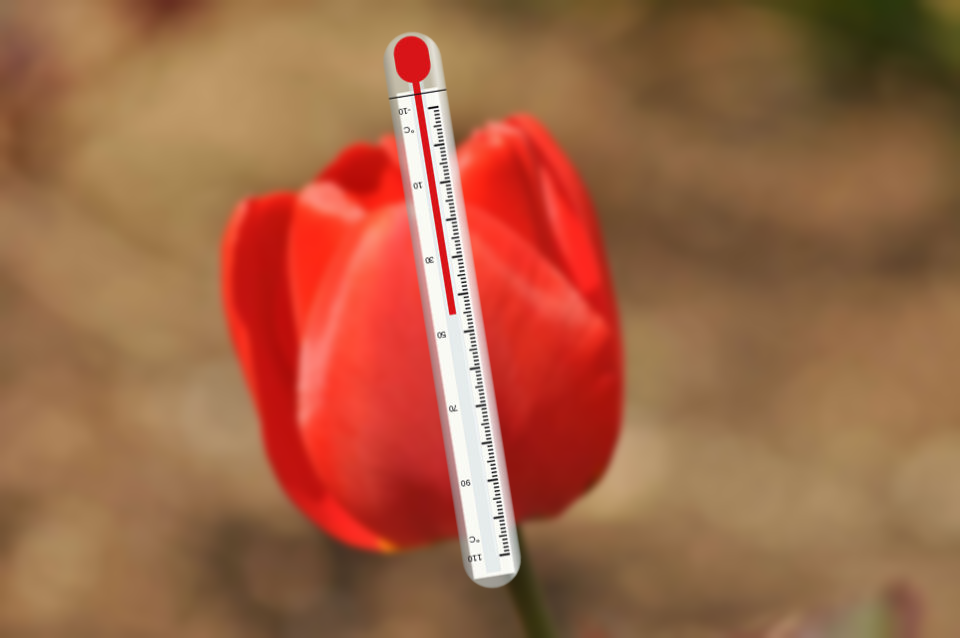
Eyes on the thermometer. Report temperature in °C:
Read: 45 °C
